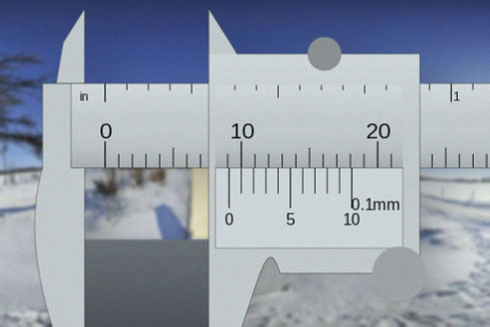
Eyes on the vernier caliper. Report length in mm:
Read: 9.1 mm
